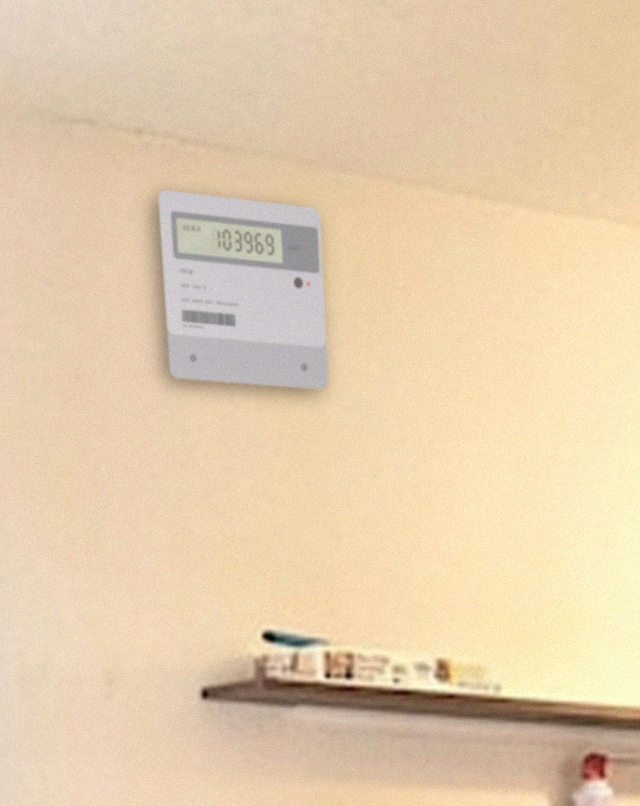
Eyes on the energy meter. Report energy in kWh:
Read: 103969 kWh
